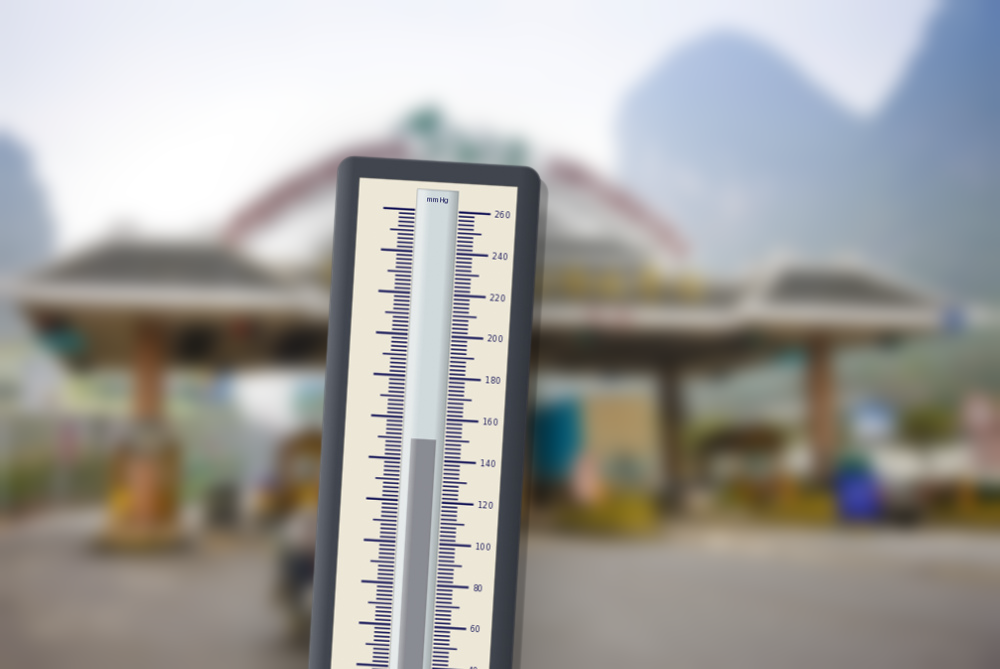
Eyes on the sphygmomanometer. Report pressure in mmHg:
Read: 150 mmHg
